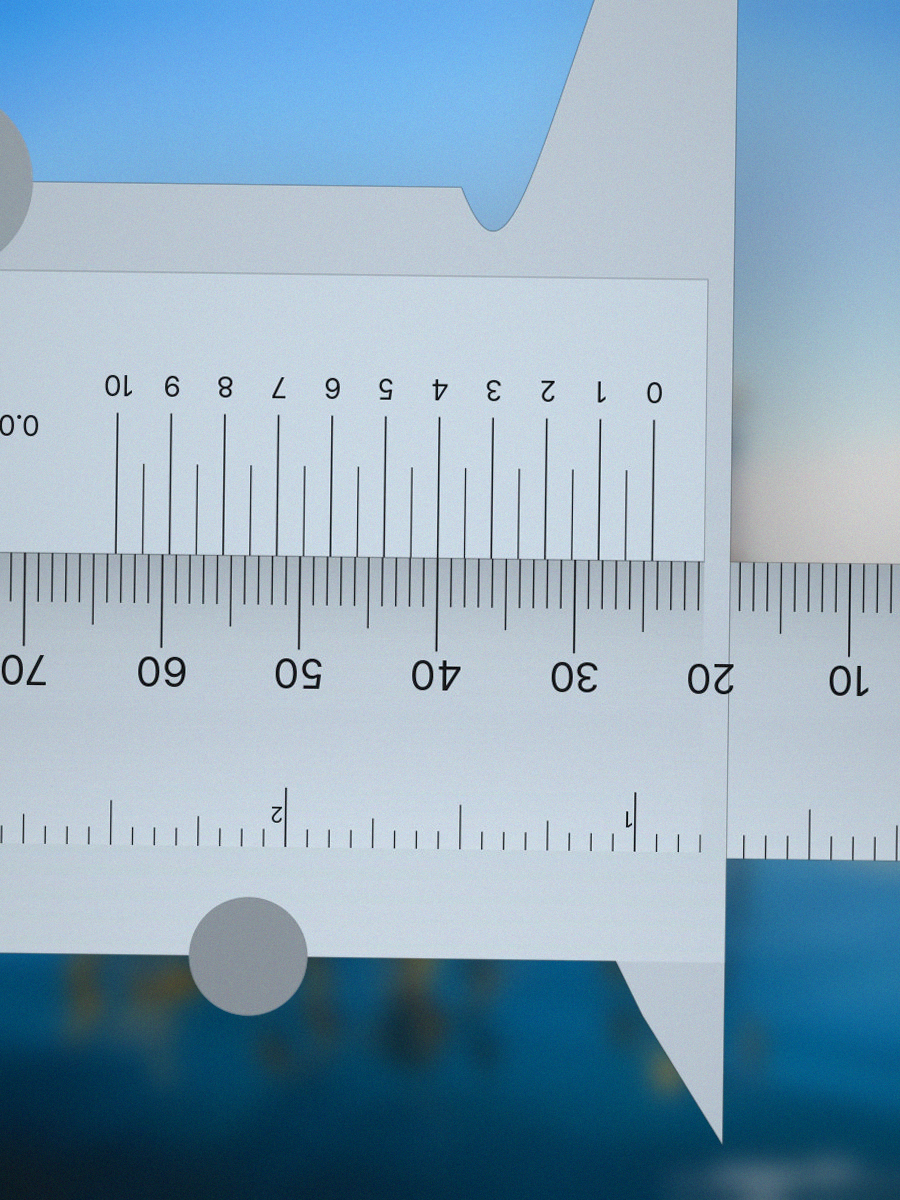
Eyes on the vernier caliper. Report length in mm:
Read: 24.4 mm
